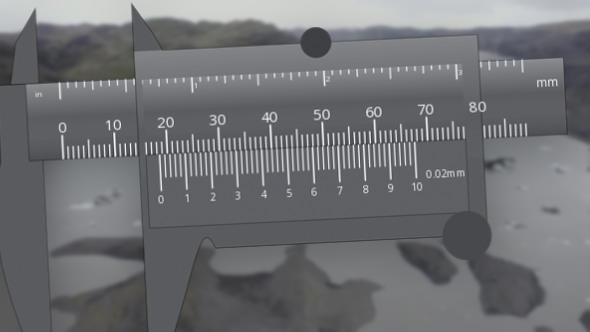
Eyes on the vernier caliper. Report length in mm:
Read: 18.5 mm
